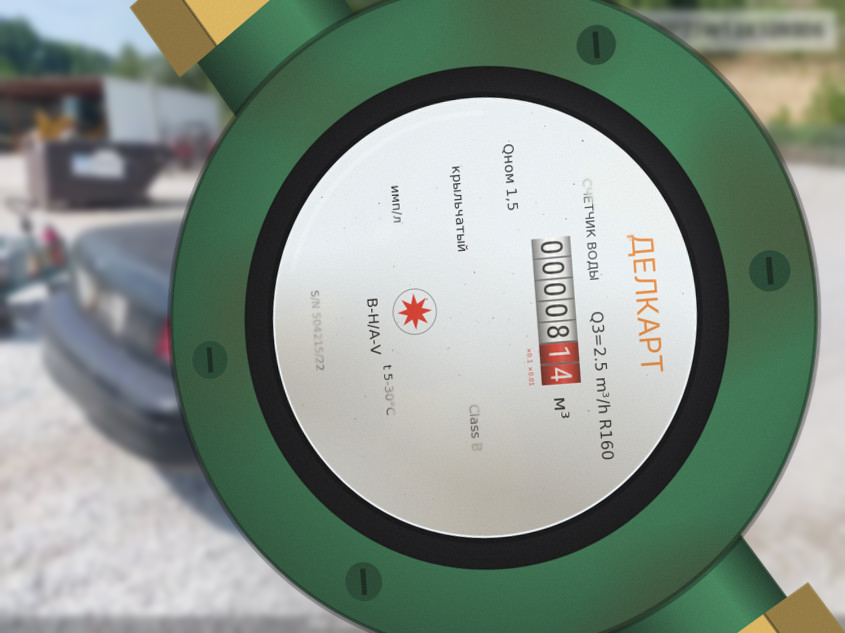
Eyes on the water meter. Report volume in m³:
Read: 8.14 m³
